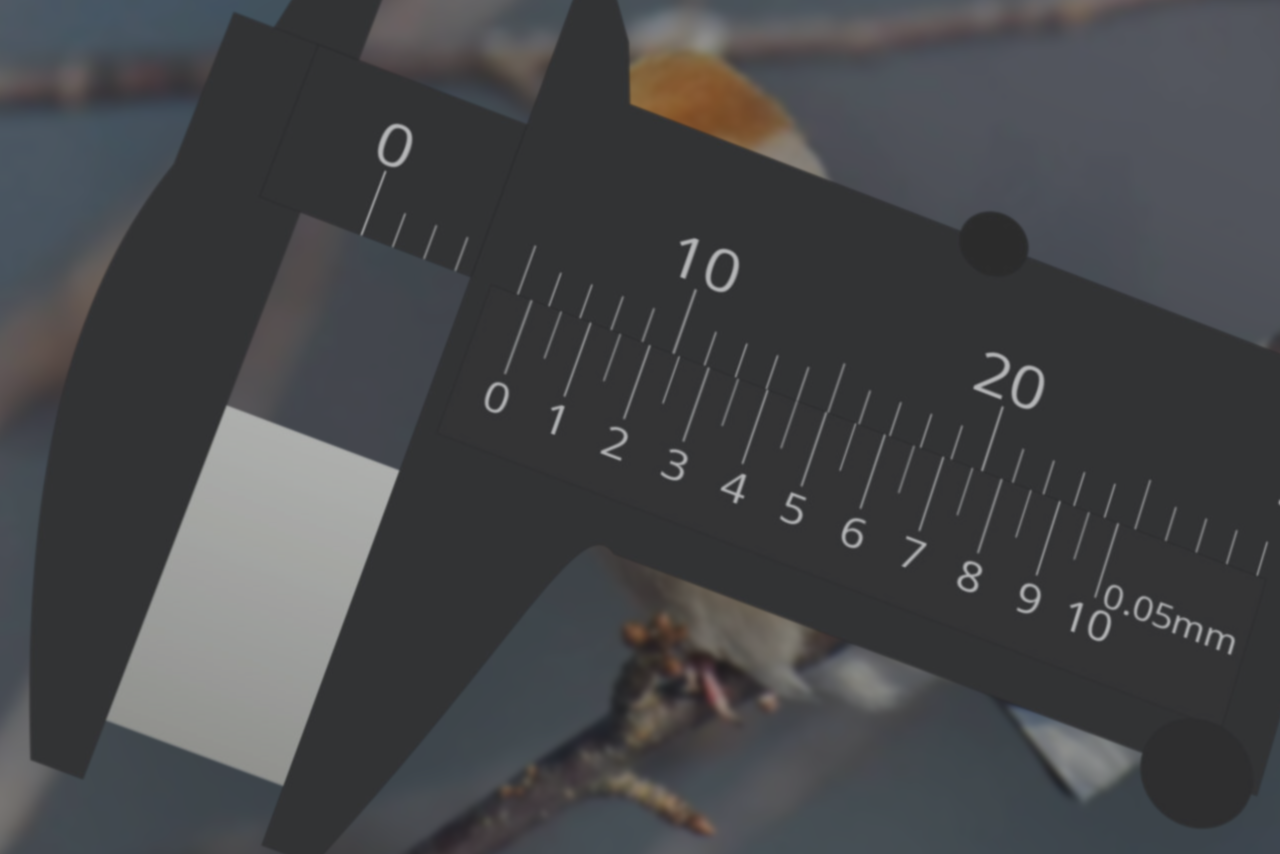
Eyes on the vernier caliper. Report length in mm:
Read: 5.45 mm
